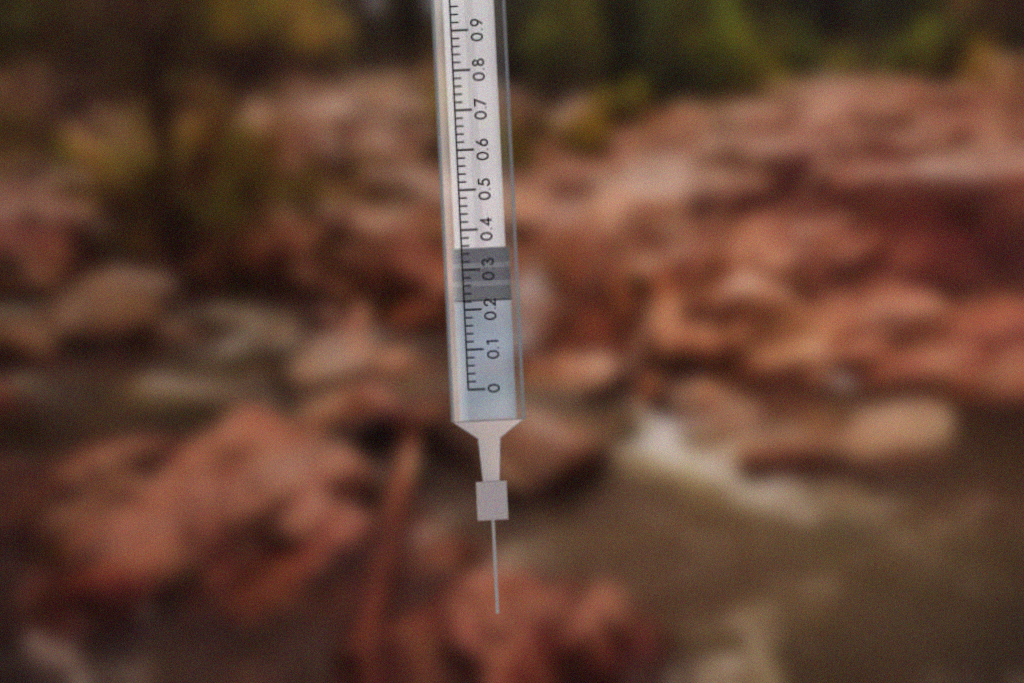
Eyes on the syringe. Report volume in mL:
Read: 0.22 mL
